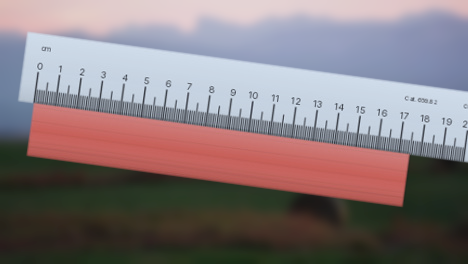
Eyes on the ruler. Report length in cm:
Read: 17.5 cm
